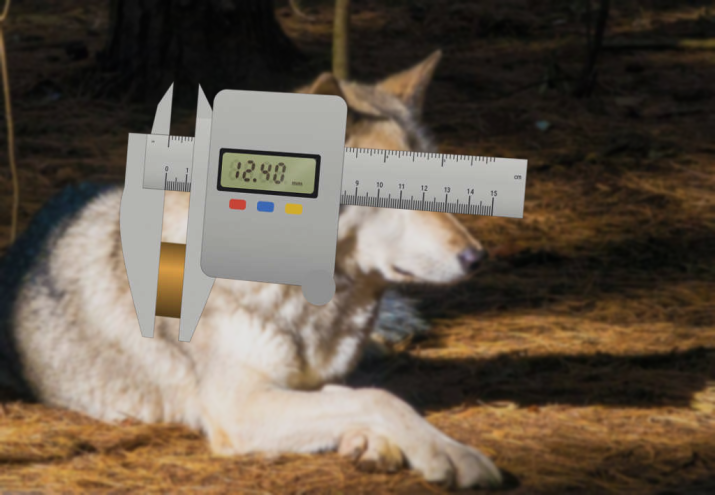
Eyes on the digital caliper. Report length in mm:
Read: 12.40 mm
